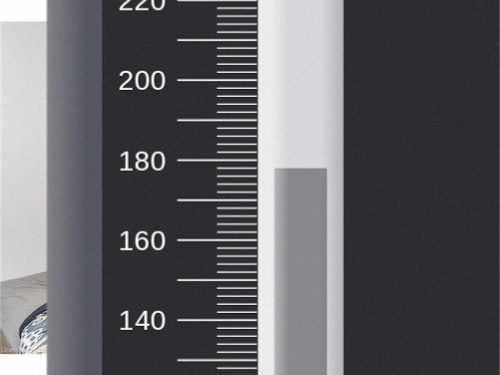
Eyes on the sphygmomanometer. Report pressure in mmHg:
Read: 178 mmHg
